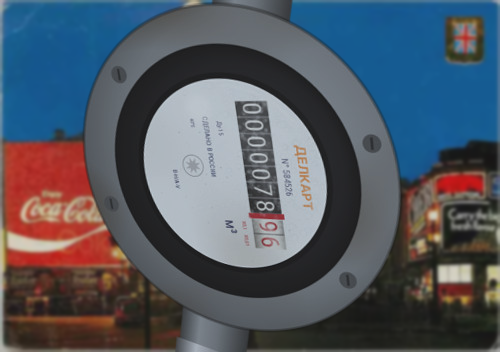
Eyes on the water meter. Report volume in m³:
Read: 78.96 m³
